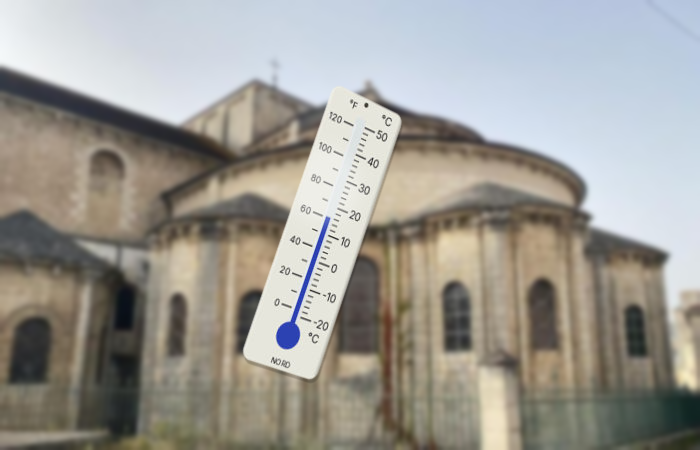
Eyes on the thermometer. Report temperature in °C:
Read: 16 °C
